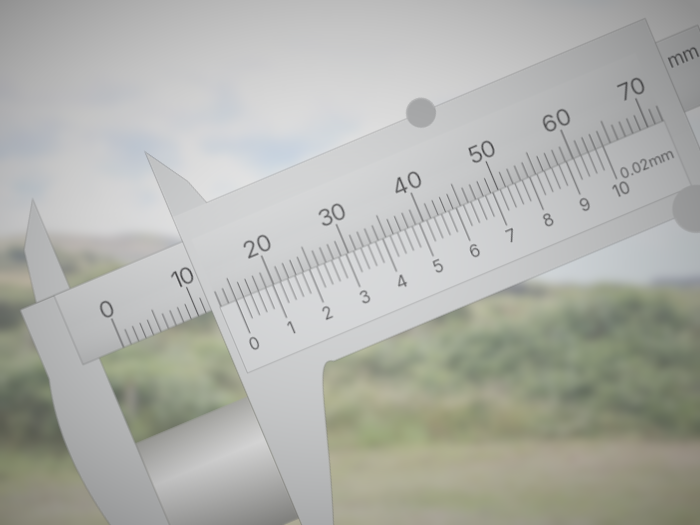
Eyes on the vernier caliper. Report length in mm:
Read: 15.0 mm
